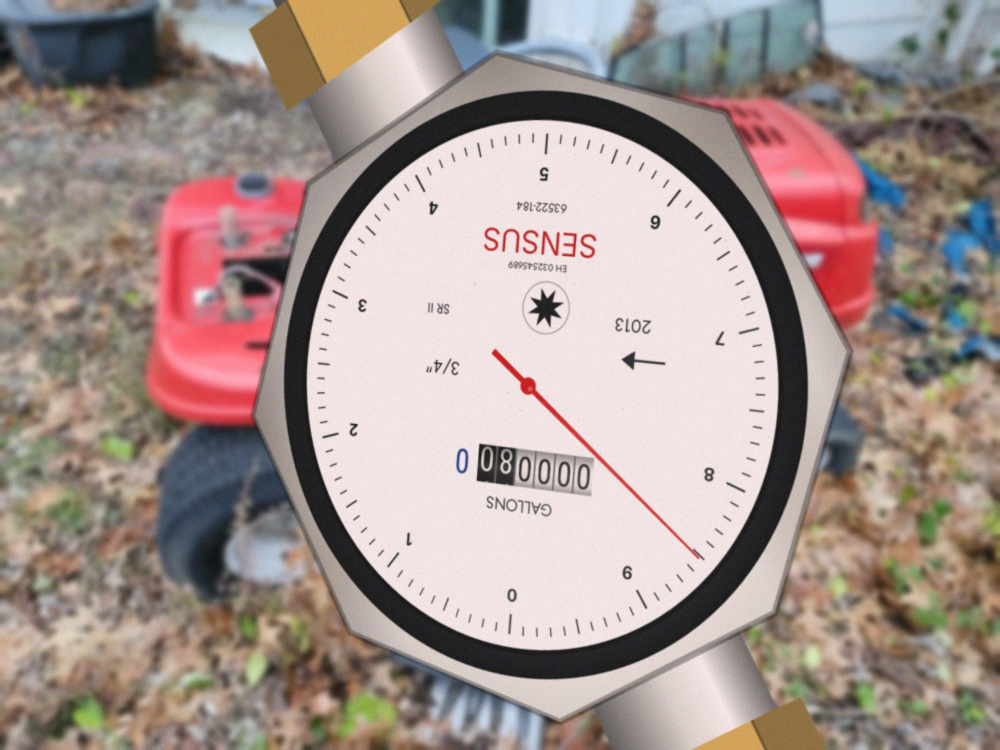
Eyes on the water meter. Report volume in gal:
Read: 798.5 gal
